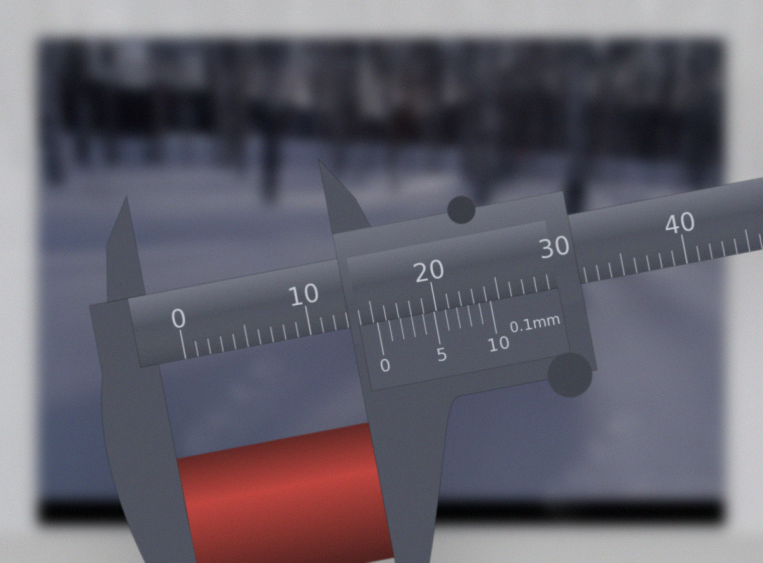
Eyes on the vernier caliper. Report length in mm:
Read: 15.3 mm
